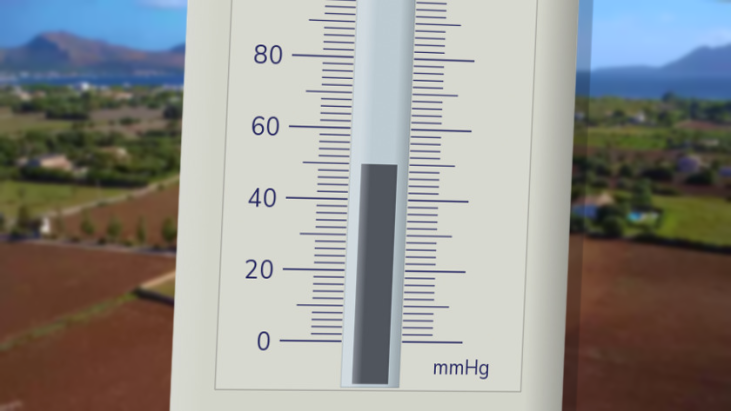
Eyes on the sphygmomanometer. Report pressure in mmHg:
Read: 50 mmHg
